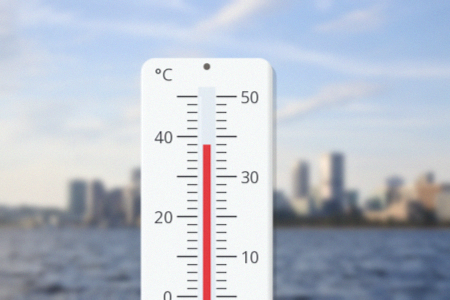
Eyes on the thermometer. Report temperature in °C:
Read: 38 °C
